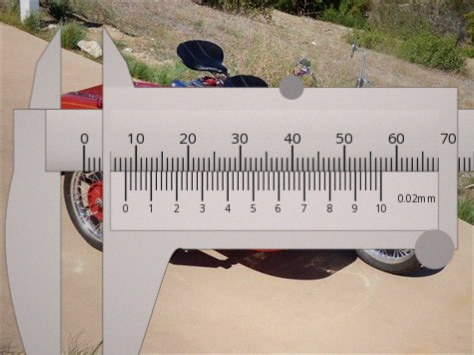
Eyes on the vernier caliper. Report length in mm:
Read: 8.0 mm
